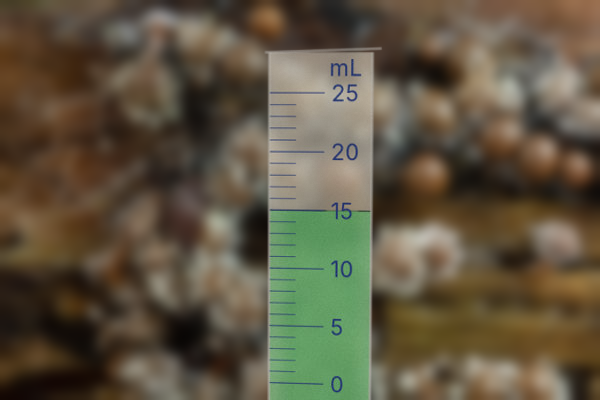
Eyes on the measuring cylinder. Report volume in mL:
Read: 15 mL
